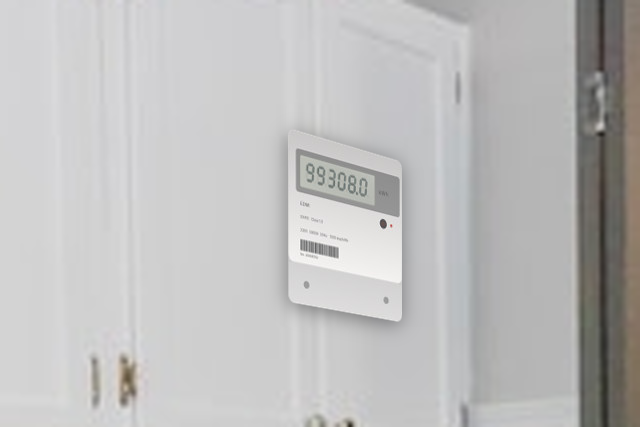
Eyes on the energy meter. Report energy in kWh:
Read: 99308.0 kWh
